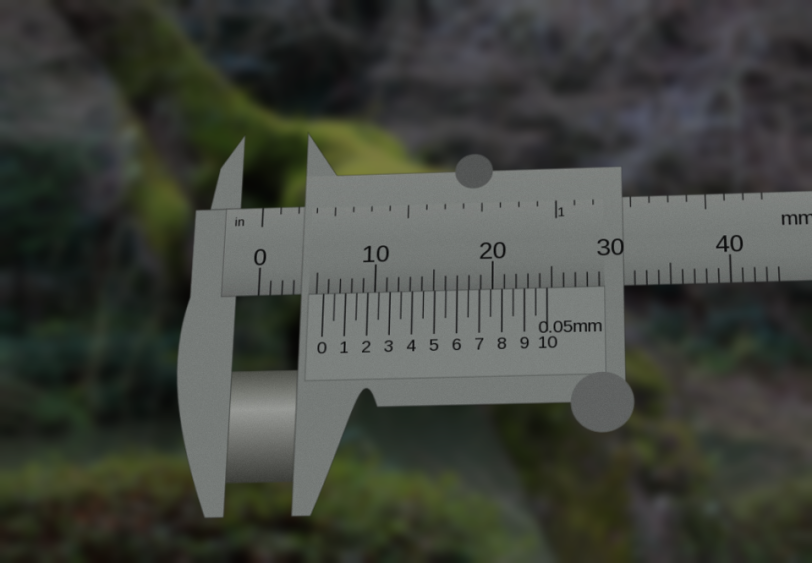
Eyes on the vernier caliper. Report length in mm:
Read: 5.6 mm
